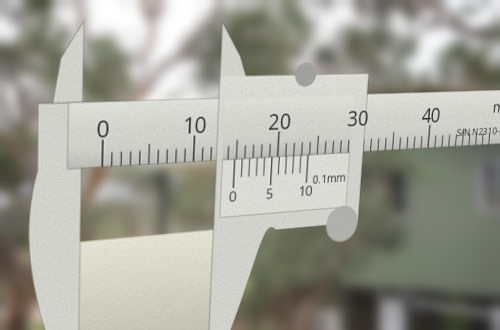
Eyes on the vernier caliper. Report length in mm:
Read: 14.8 mm
